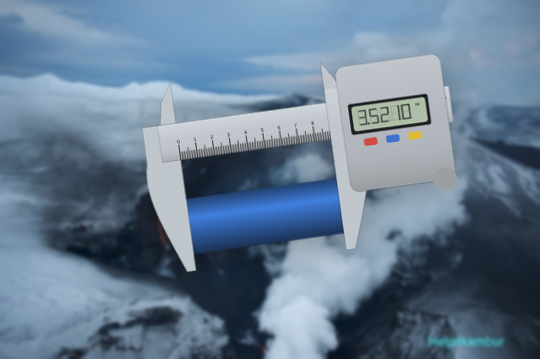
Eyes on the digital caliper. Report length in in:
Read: 3.5210 in
